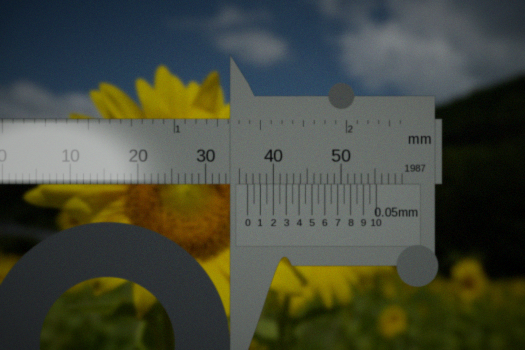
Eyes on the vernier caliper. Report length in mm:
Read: 36.2 mm
